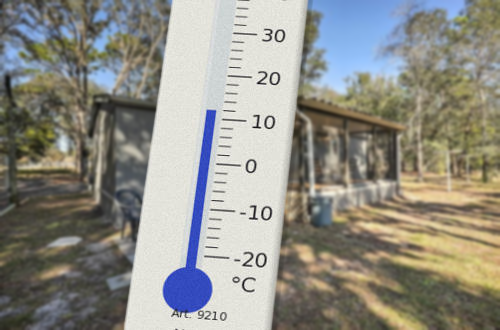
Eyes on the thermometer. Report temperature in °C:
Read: 12 °C
